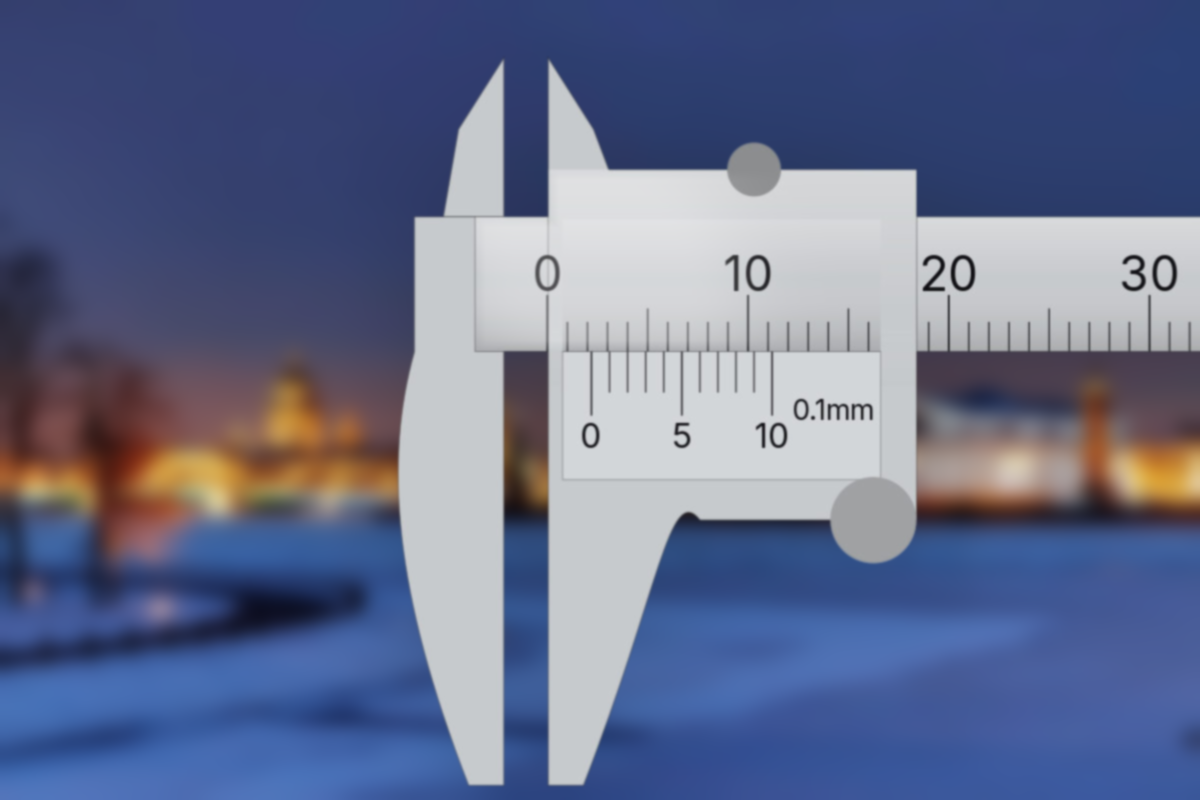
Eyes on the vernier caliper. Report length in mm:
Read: 2.2 mm
